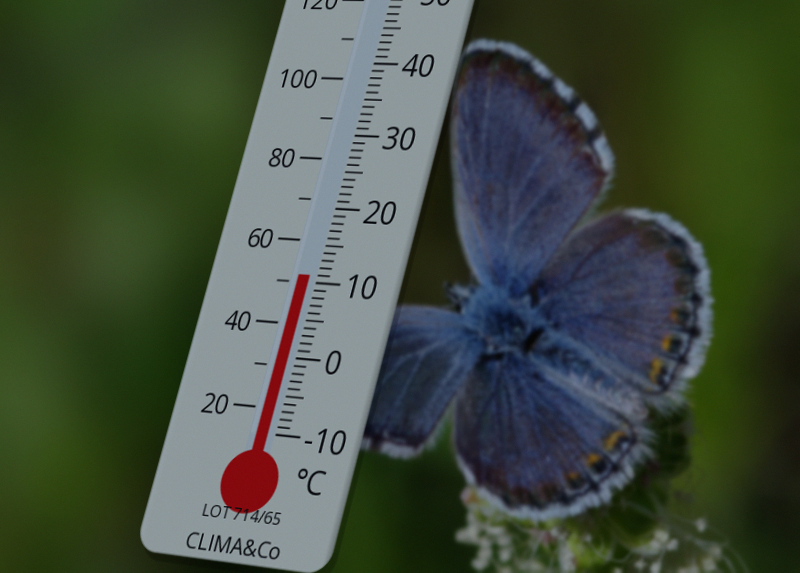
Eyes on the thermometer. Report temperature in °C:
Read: 11 °C
